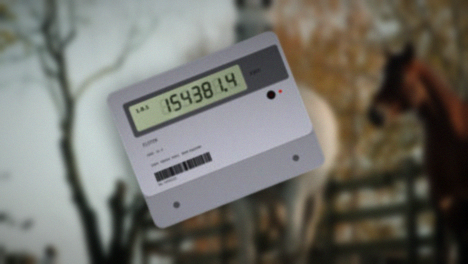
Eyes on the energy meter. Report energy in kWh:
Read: 154381.4 kWh
